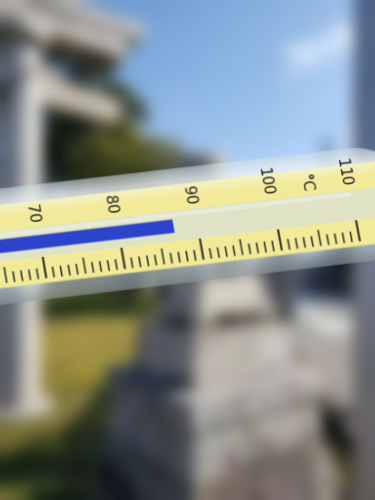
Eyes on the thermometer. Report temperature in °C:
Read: 87 °C
